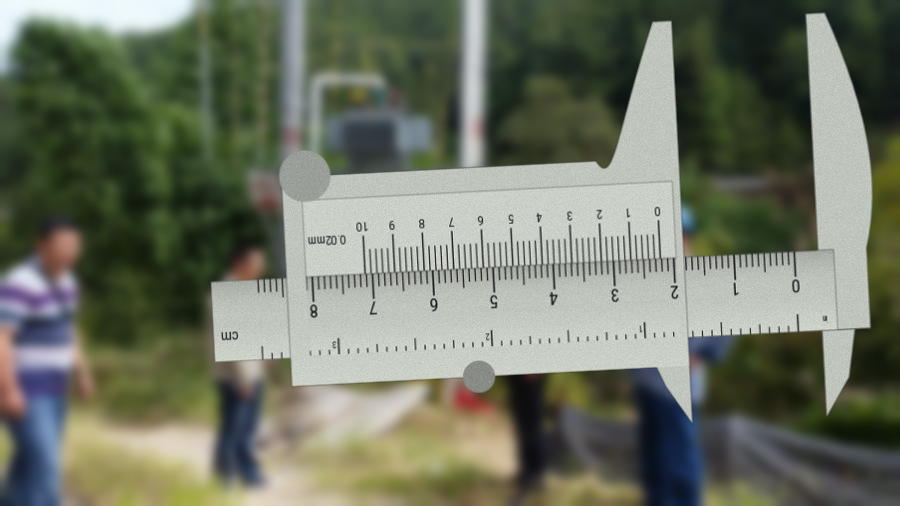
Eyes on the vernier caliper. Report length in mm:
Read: 22.2 mm
